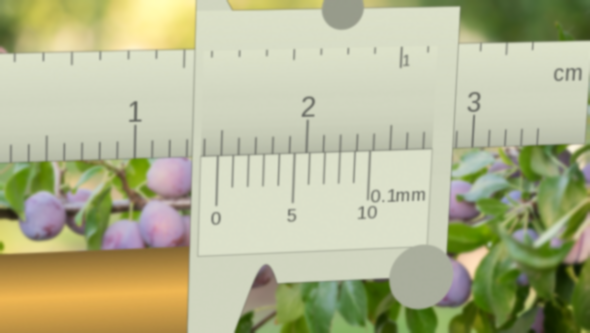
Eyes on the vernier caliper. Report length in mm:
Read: 14.8 mm
